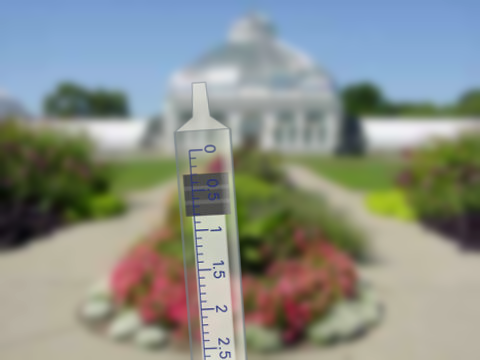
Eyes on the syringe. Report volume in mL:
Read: 0.3 mL
